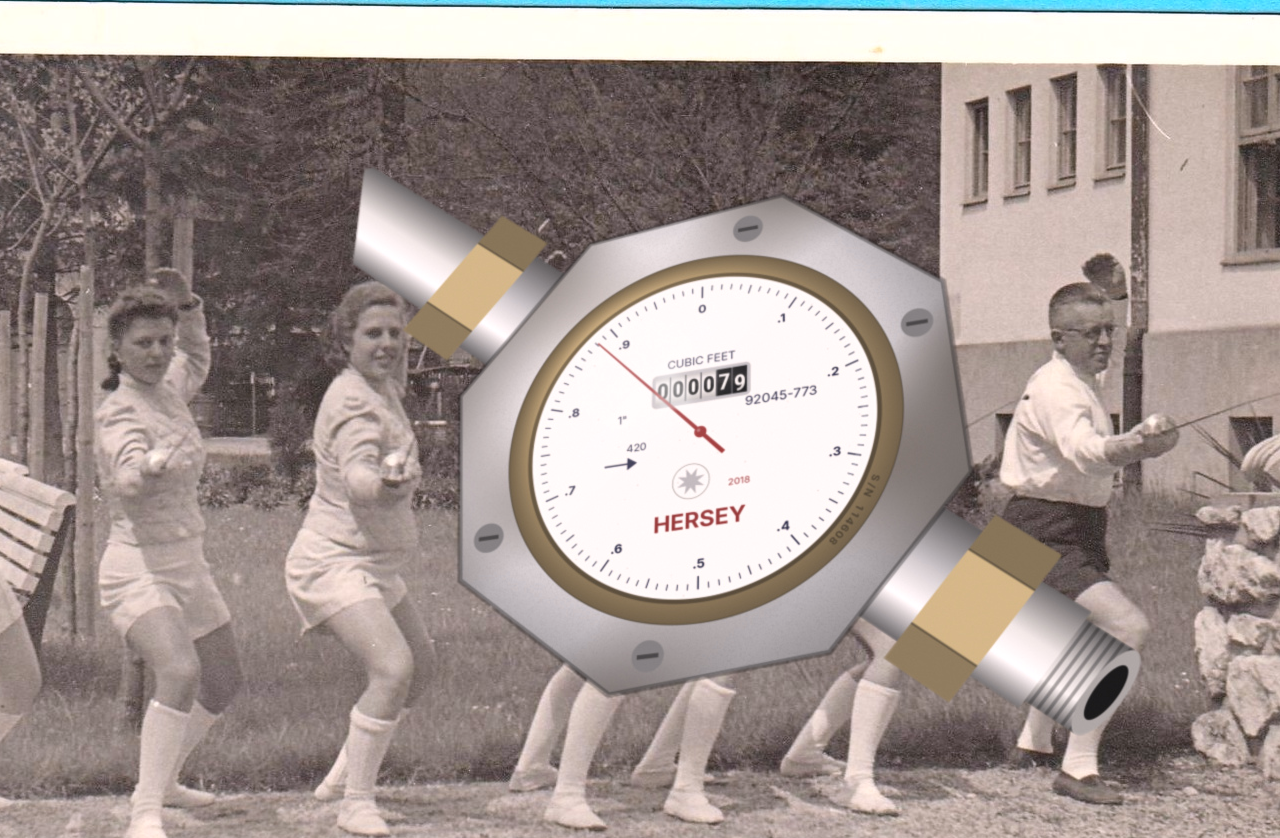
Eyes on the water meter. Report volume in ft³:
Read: 78.88 ft³
